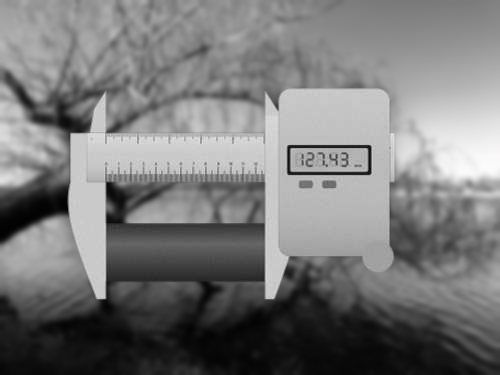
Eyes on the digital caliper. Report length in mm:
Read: 127.43 mm
